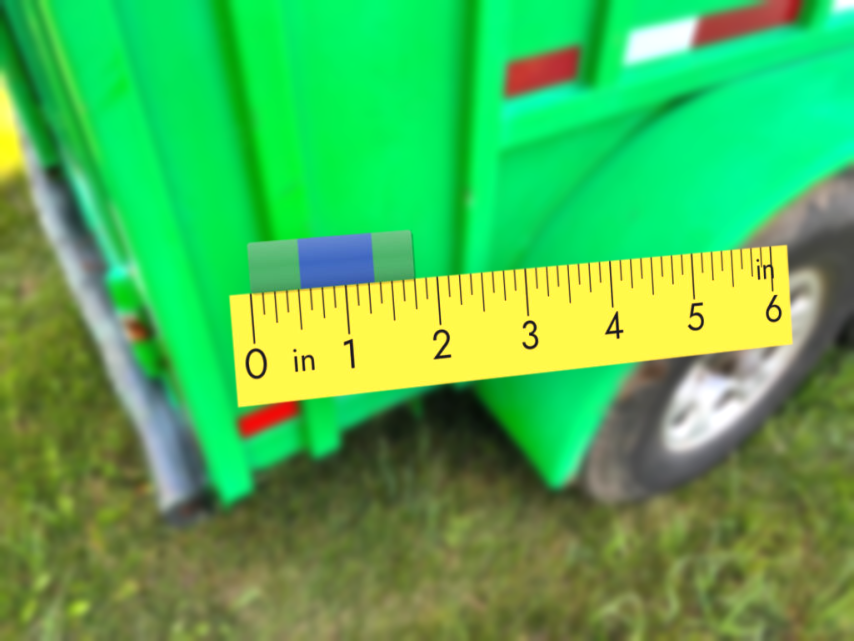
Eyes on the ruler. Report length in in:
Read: 1.75 in
